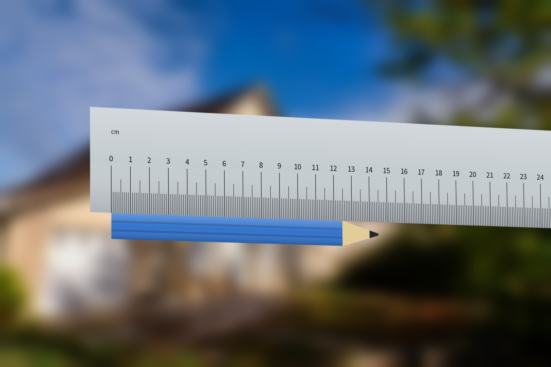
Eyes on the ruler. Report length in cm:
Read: 14.5 cm
